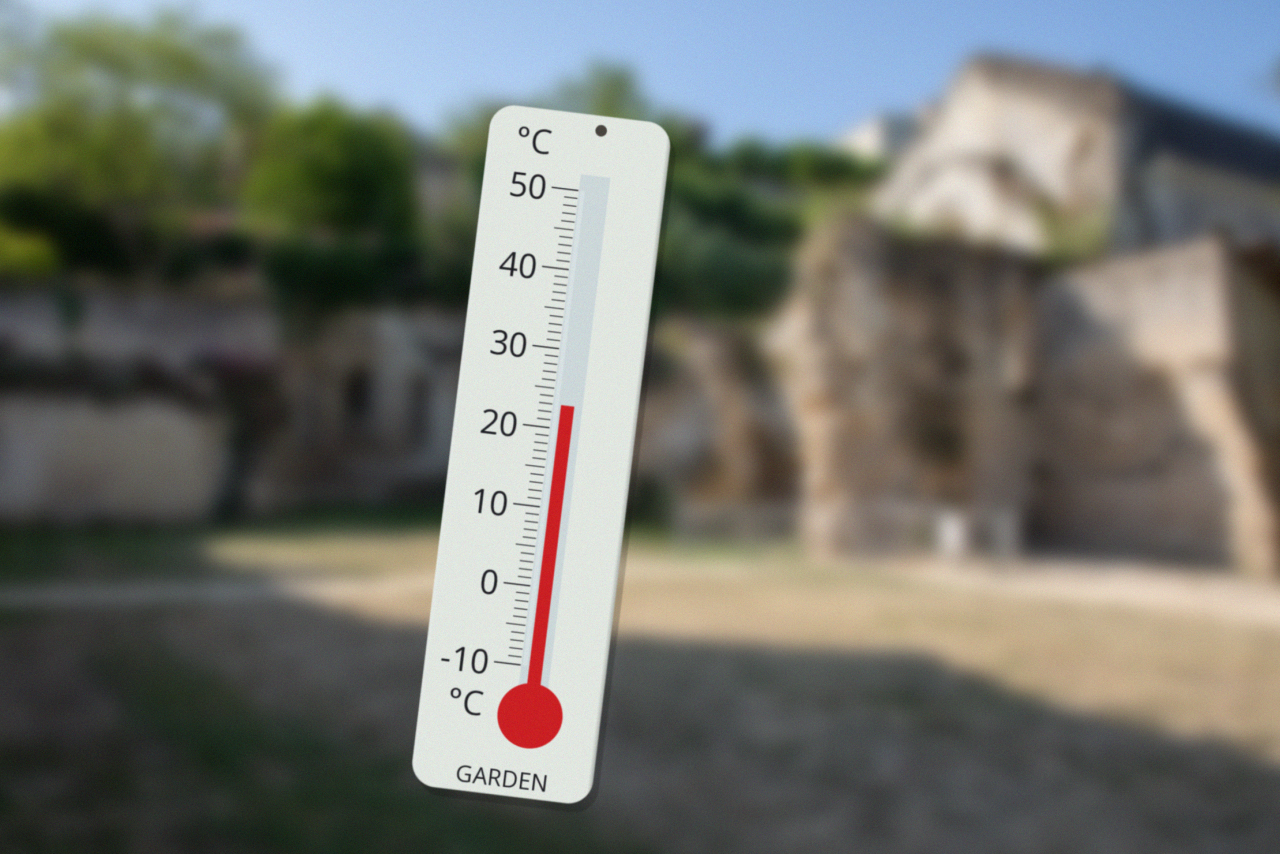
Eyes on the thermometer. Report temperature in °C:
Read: 23 °C
